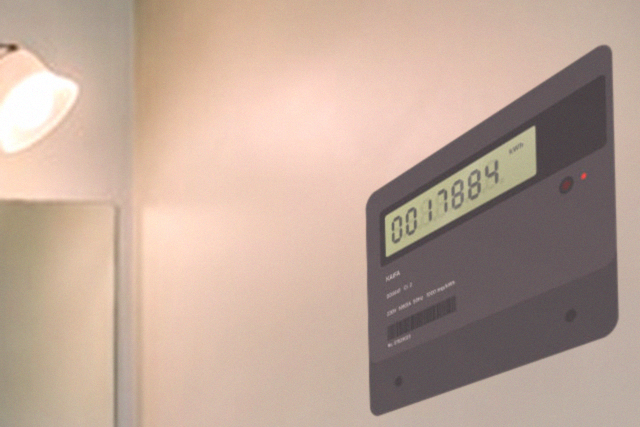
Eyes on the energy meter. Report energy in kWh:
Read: 17884 kWh
